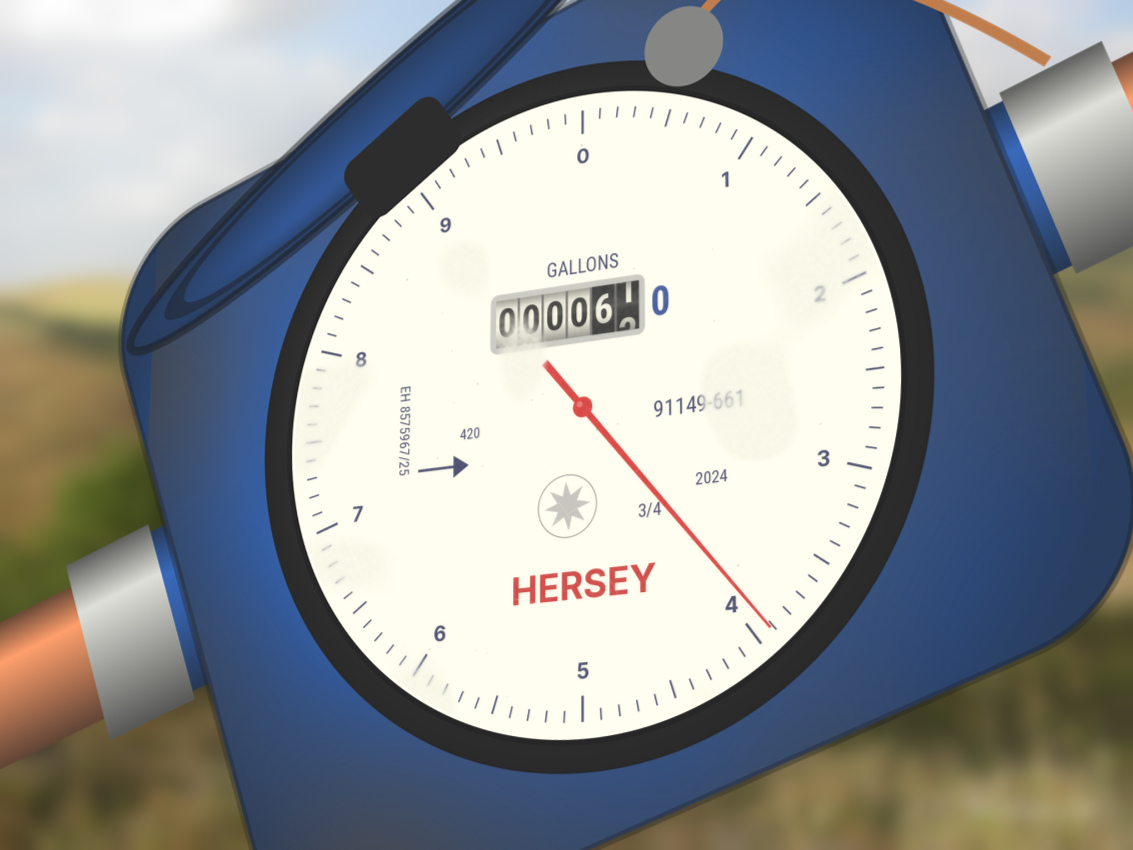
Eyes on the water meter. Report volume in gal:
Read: 613.9 gal
